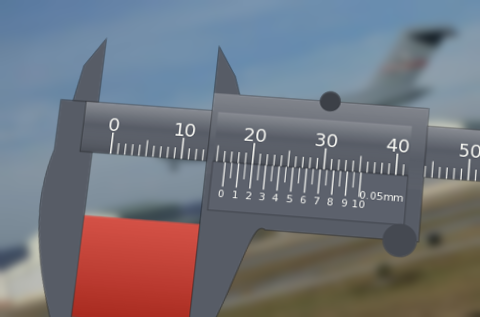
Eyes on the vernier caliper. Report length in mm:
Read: 16.2 mm
